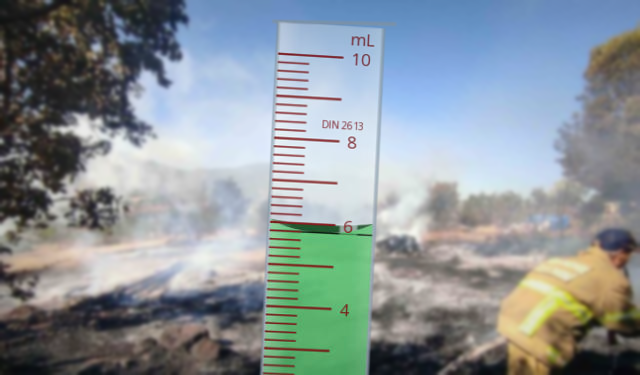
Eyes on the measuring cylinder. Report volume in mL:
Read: 5.8 mL
